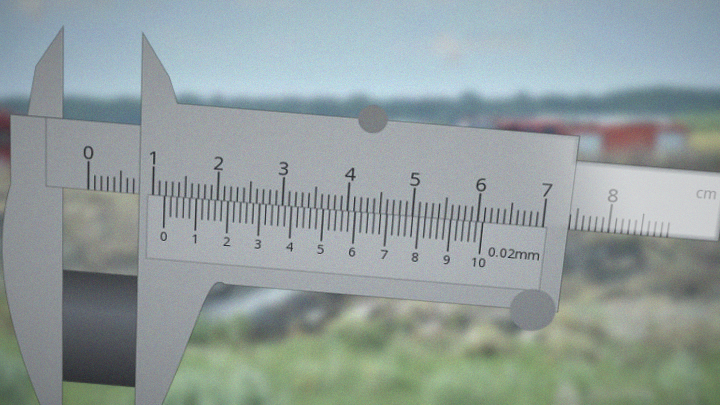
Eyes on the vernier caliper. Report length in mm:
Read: 11.8 mm
